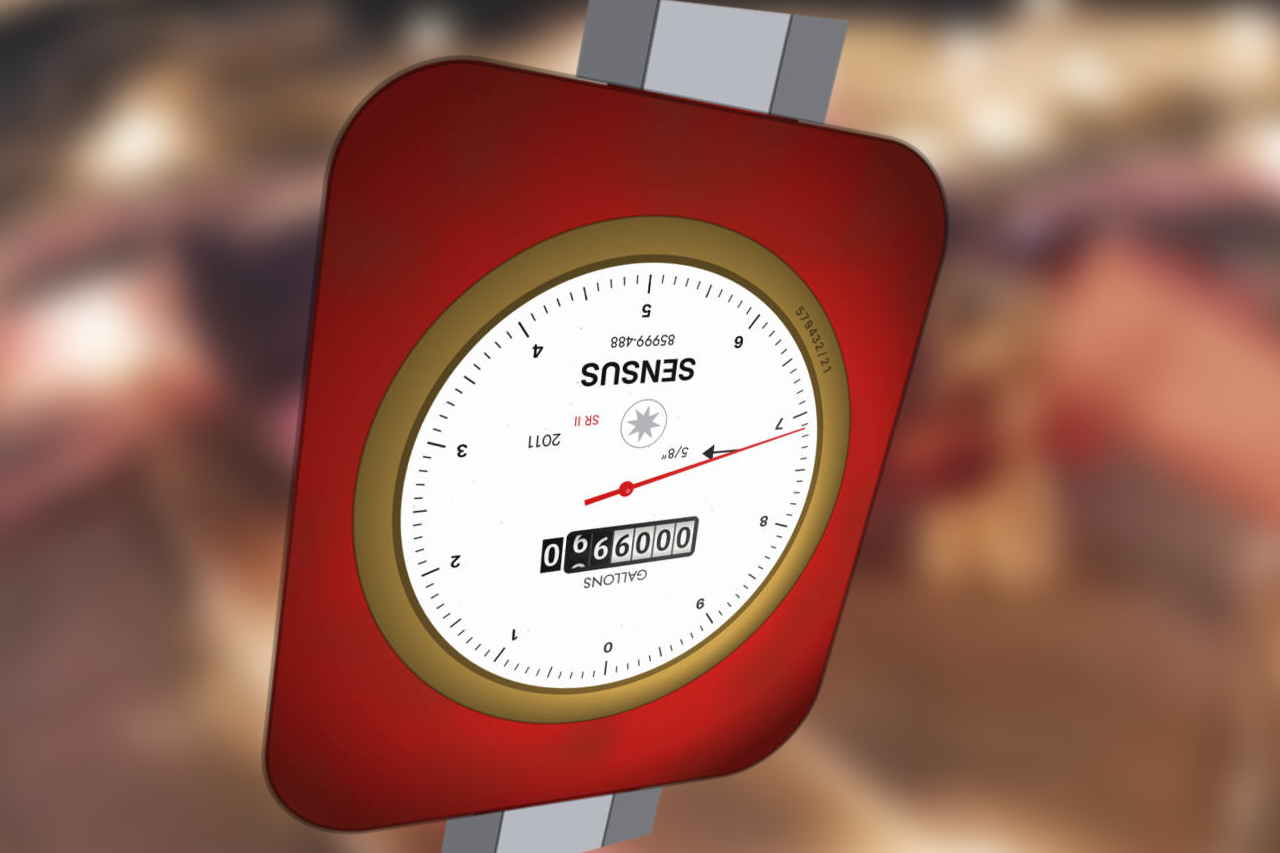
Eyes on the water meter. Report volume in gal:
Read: 9987.1 gal
